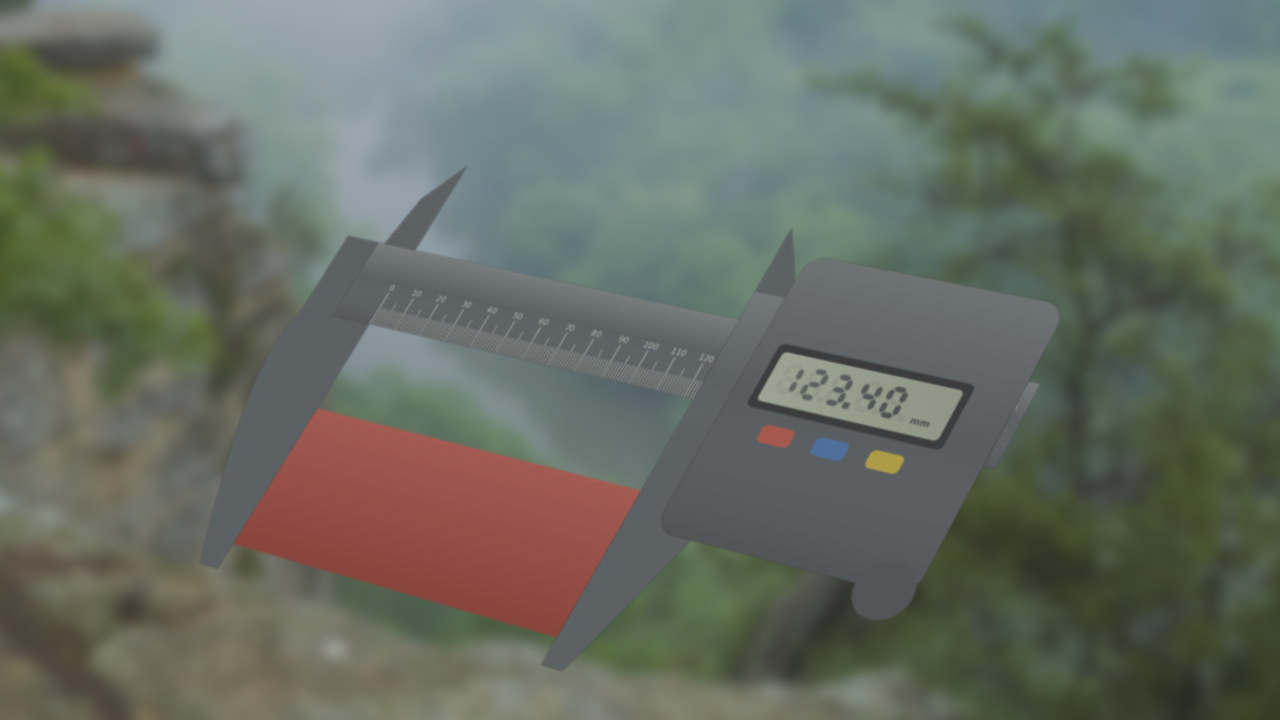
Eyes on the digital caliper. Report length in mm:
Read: 123.40 mm
